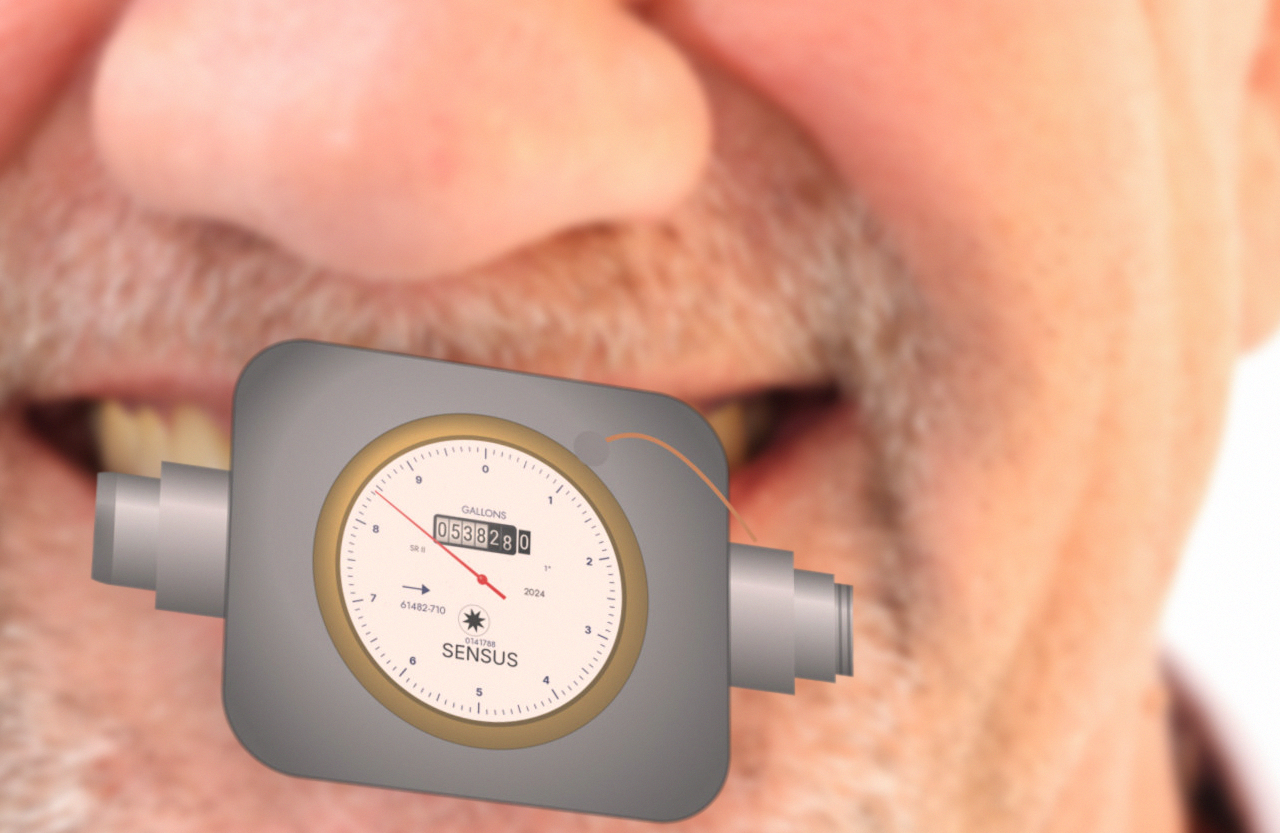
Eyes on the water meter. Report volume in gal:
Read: 538278.4 gal
